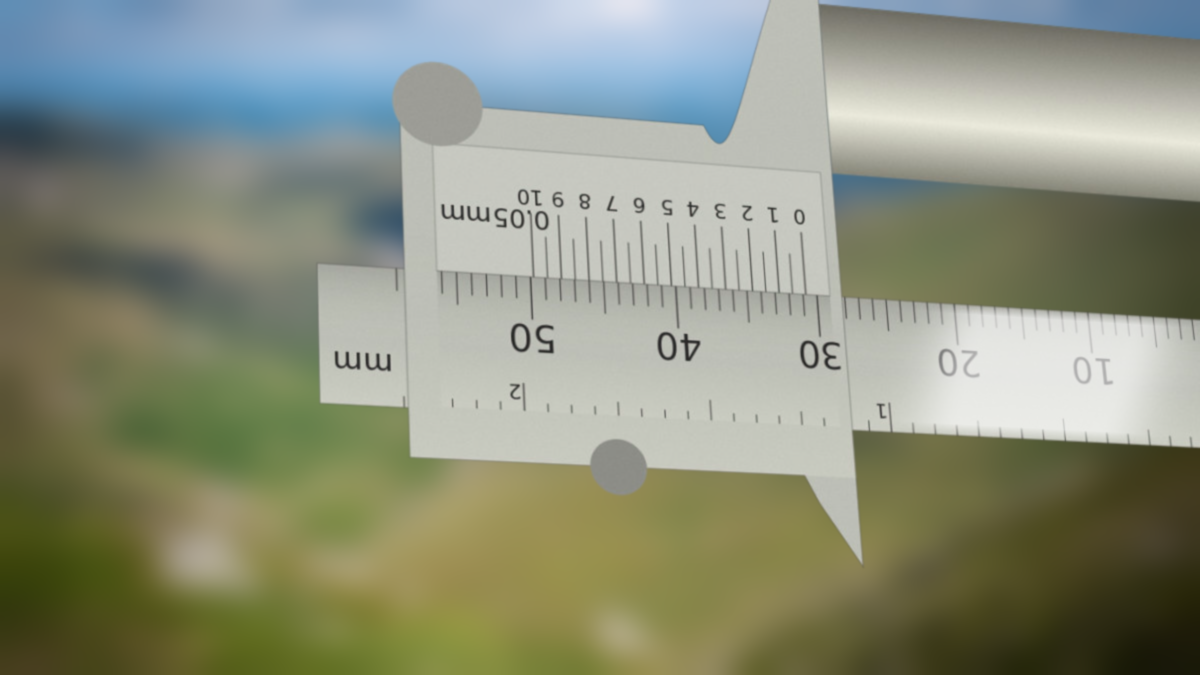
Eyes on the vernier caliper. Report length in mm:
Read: 30.8 mm
